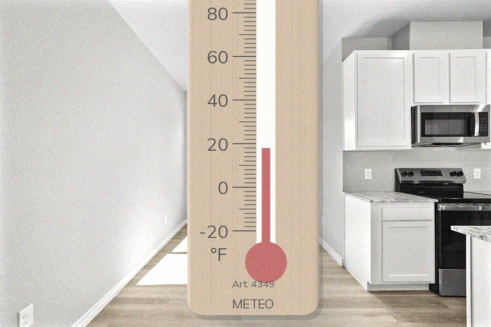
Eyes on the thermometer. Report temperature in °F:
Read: 18 °F
